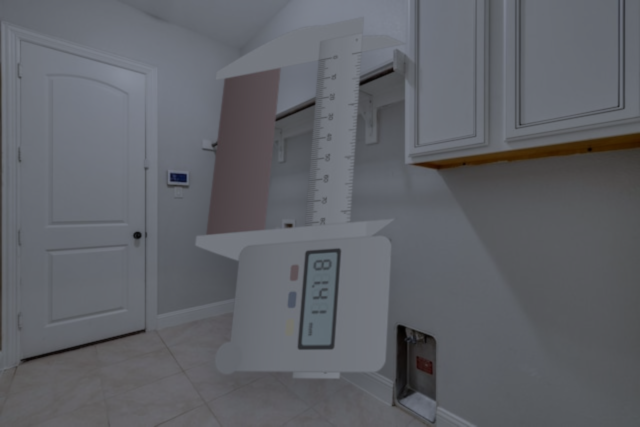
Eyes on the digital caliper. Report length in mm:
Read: 81.41 mm
